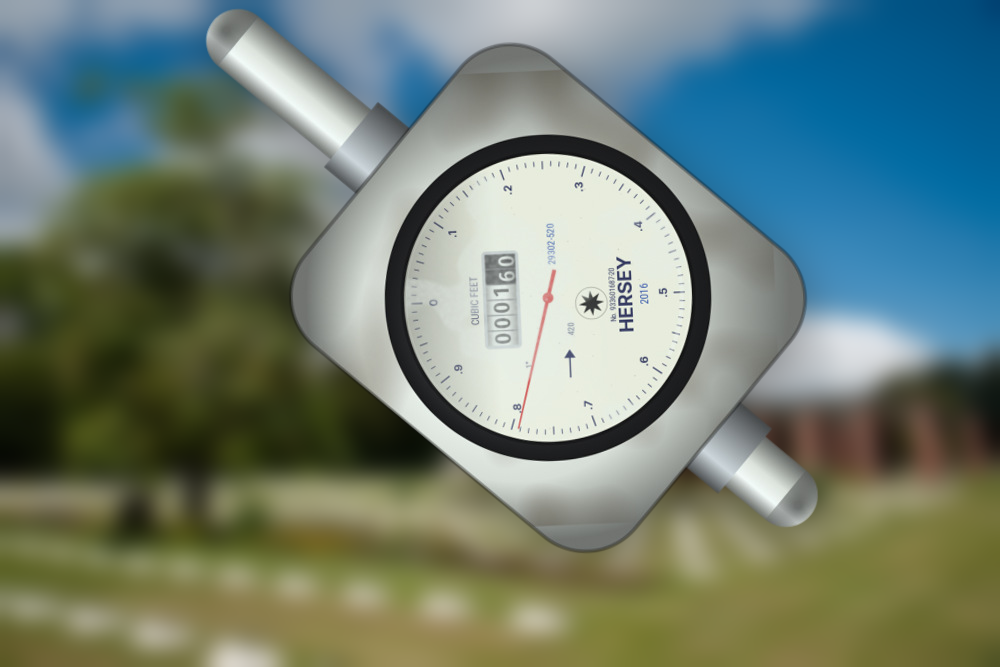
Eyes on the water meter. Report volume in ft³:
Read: 159.79 ft³
